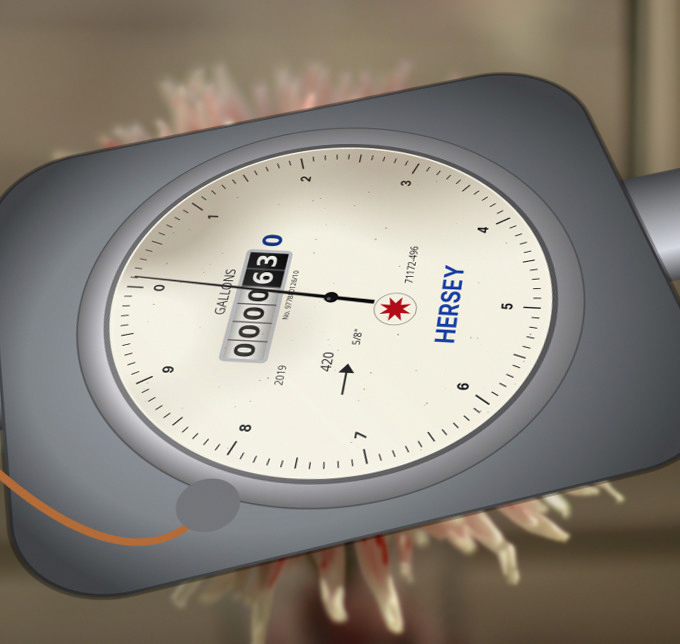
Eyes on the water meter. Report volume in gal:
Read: 630.1 gal
